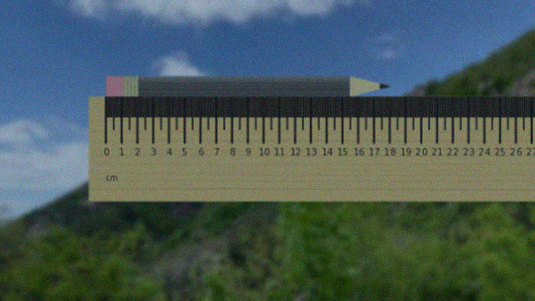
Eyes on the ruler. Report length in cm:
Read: 18 cm
